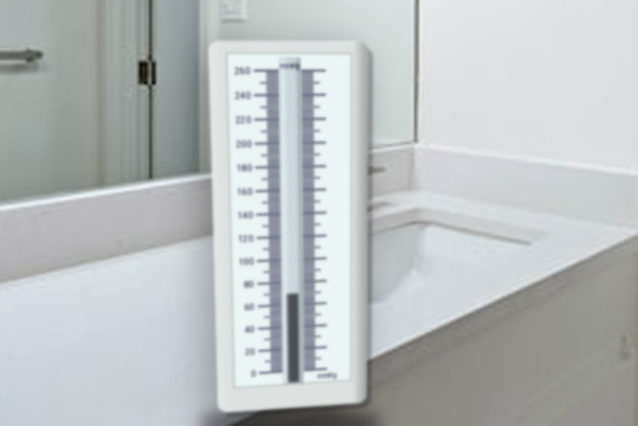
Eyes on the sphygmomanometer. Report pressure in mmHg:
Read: 70 mmHg
